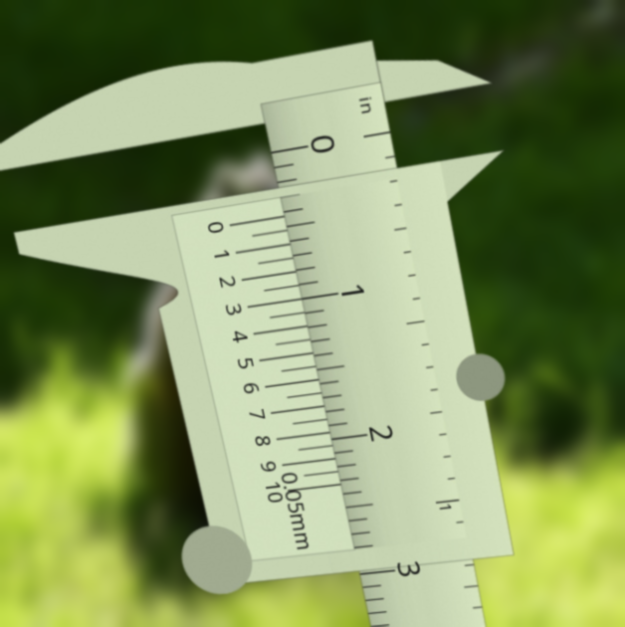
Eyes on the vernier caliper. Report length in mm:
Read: 4.3 mm
